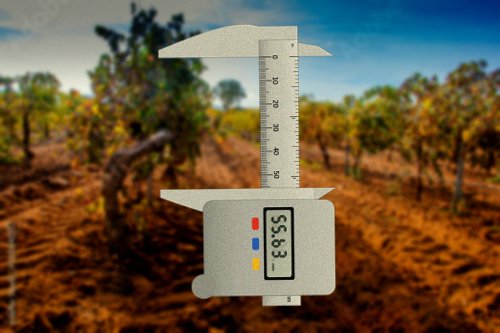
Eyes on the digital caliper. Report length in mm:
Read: 55.63 mm
